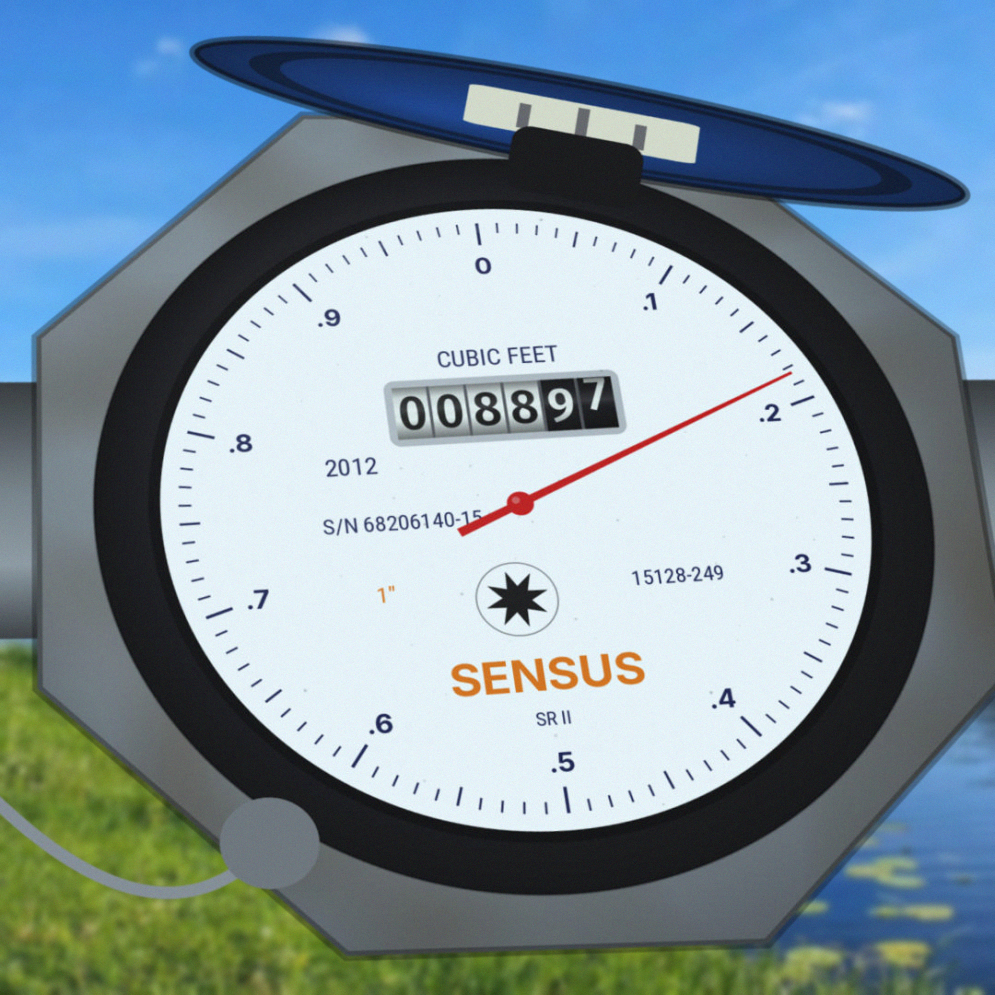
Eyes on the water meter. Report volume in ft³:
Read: 8897.18 ft³
